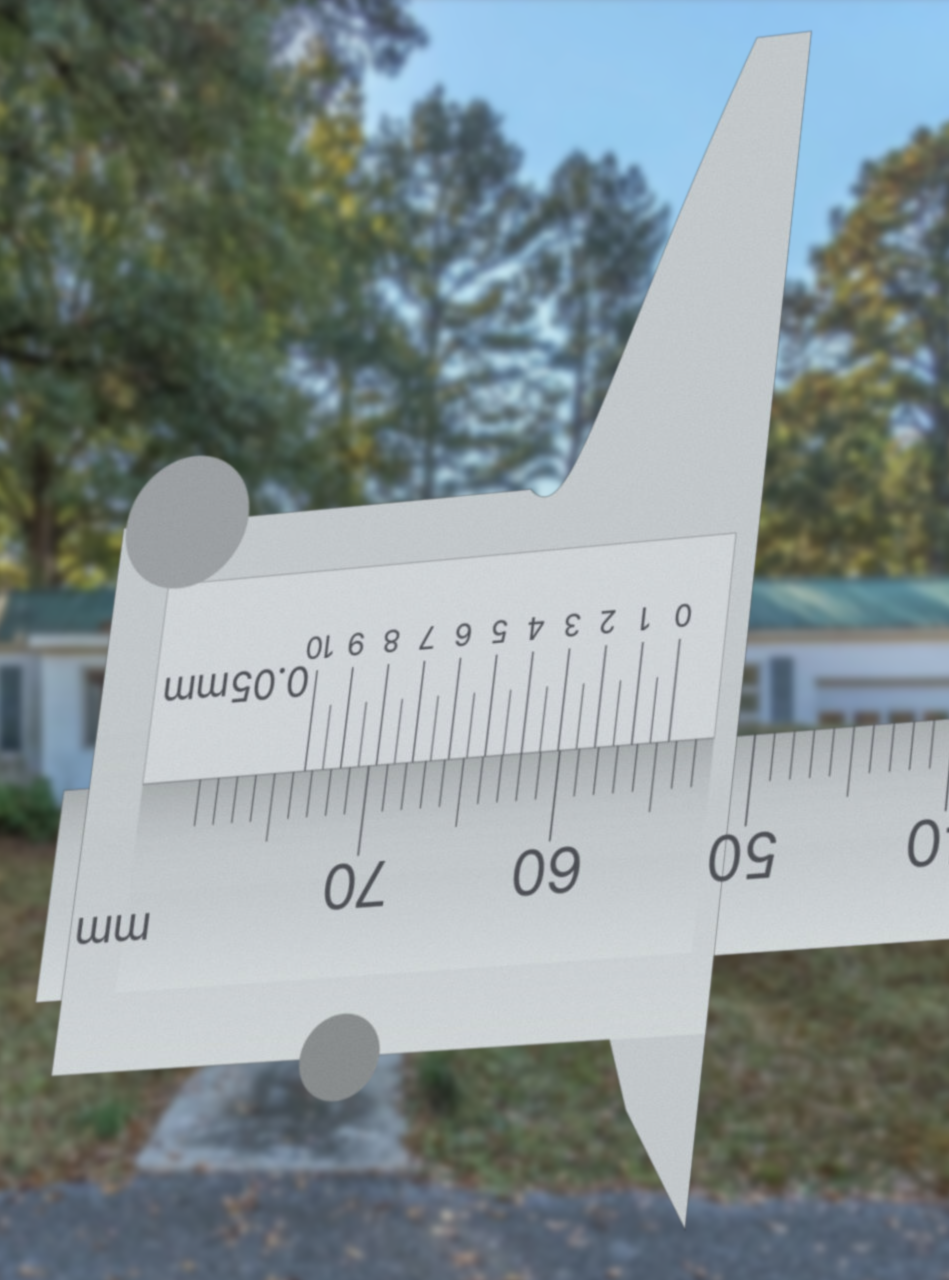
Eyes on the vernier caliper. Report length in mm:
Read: 54.4 mm
